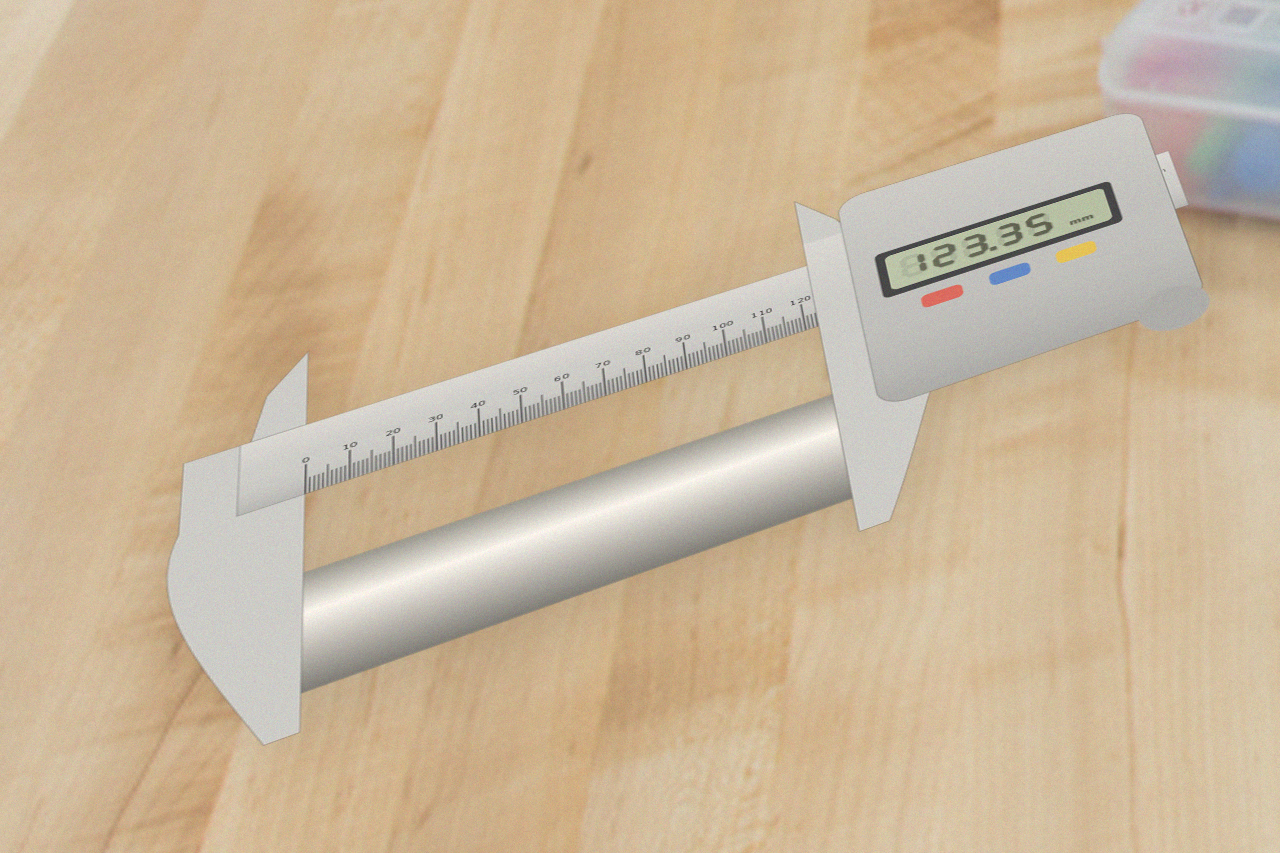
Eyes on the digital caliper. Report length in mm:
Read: 123.35 mm
